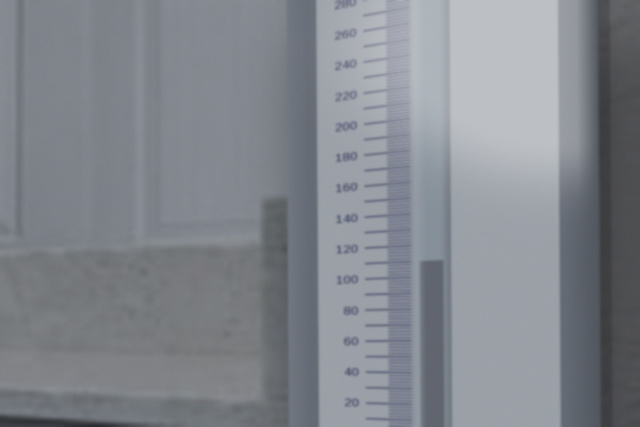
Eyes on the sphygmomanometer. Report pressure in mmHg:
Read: 110 mmHg
